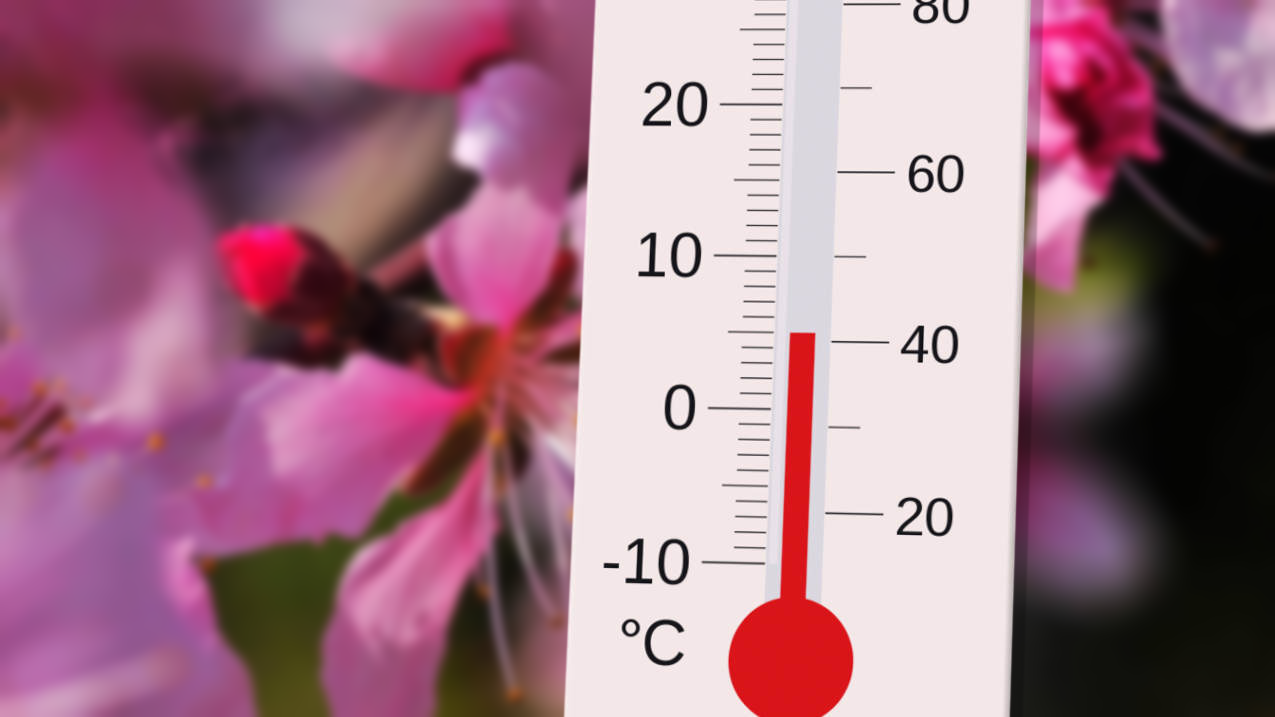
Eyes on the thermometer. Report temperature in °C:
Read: 5 °C
